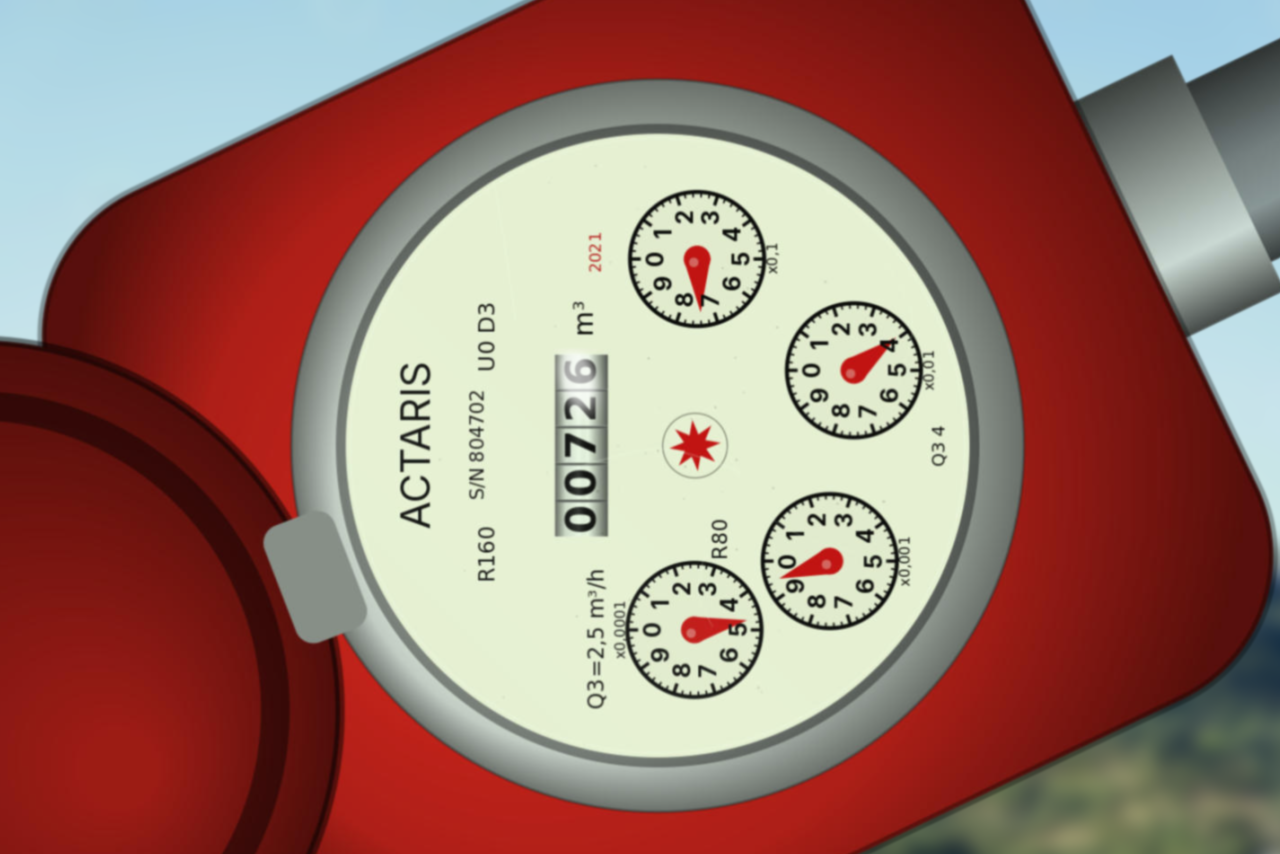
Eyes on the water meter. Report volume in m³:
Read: 726.7394 m³
